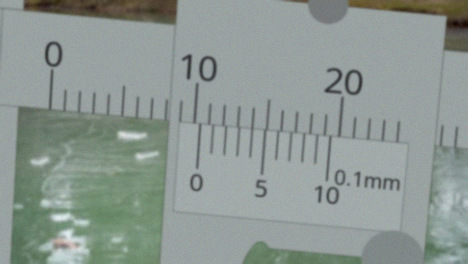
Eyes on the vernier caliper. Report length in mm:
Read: 10.4 mm
